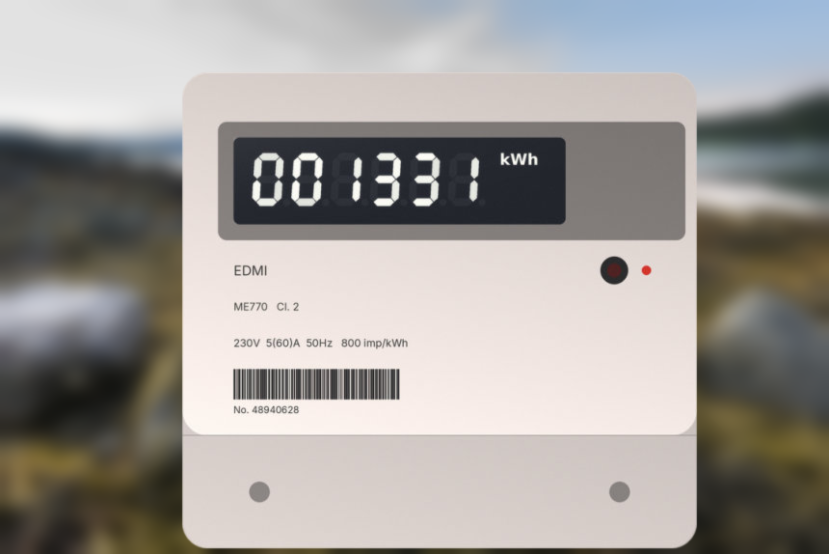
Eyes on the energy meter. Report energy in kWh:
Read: 1331 kWh
